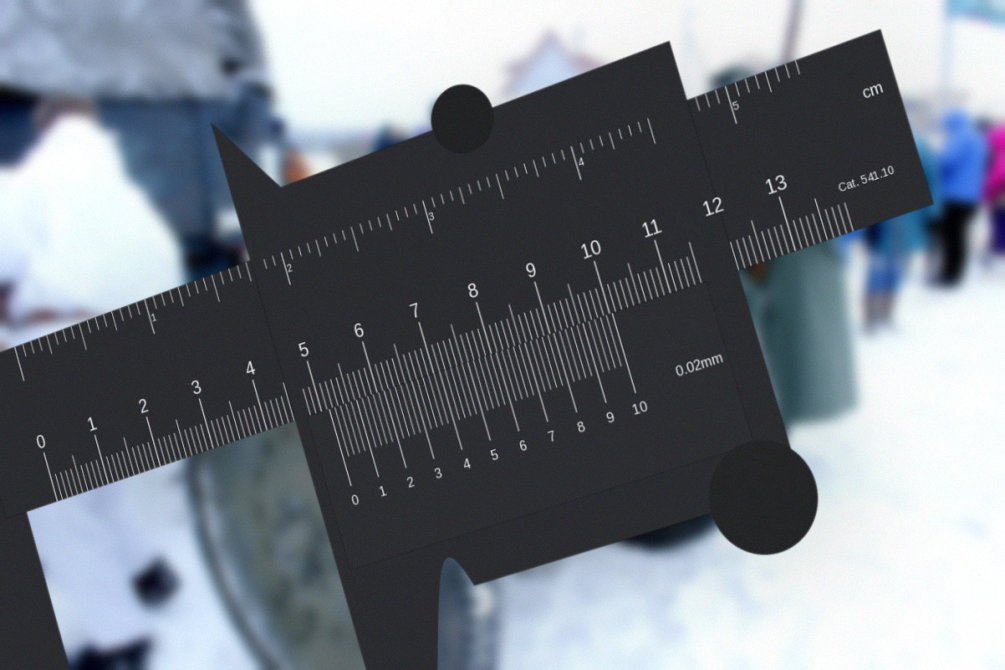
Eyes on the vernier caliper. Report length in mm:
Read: 51.4 mm
